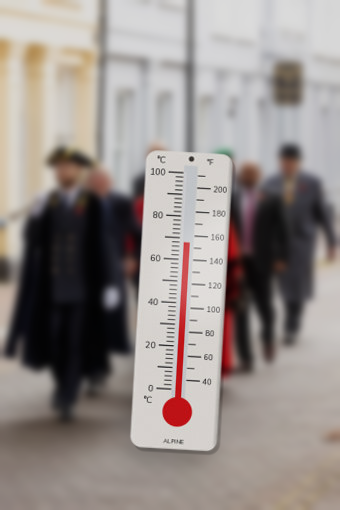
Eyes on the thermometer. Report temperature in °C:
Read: 68 °C
